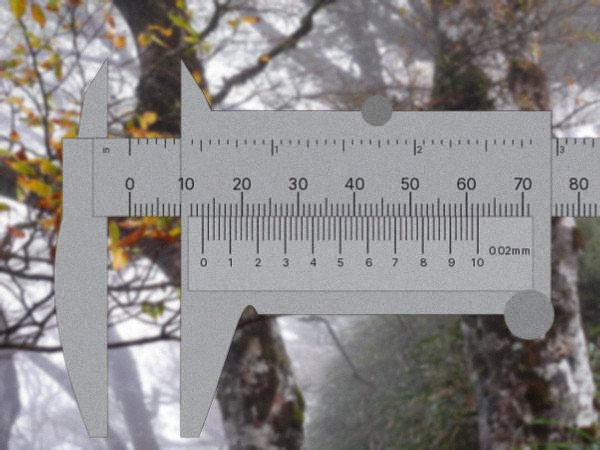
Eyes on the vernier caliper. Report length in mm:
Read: 13.0 mm
